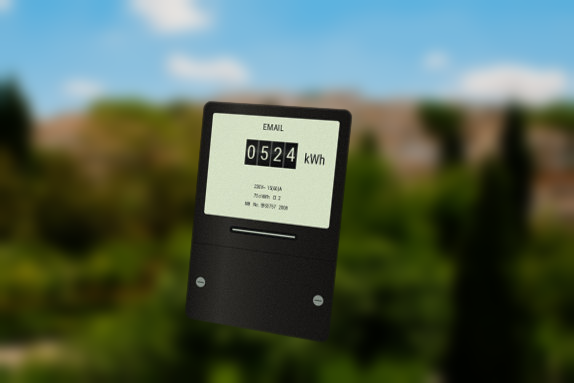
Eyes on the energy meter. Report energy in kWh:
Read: 524 kWh
